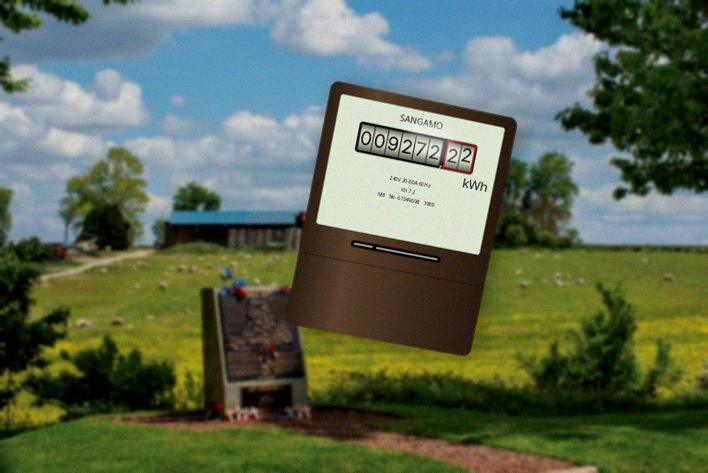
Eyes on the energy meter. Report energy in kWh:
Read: 9272.22 kWh
